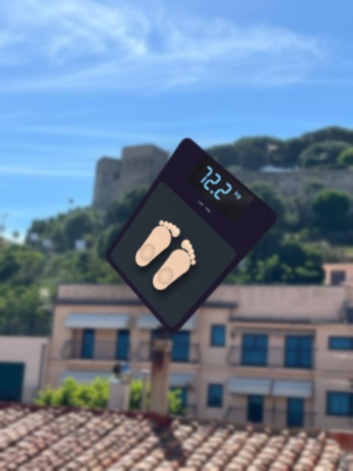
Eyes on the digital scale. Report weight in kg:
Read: 72.2 kg
